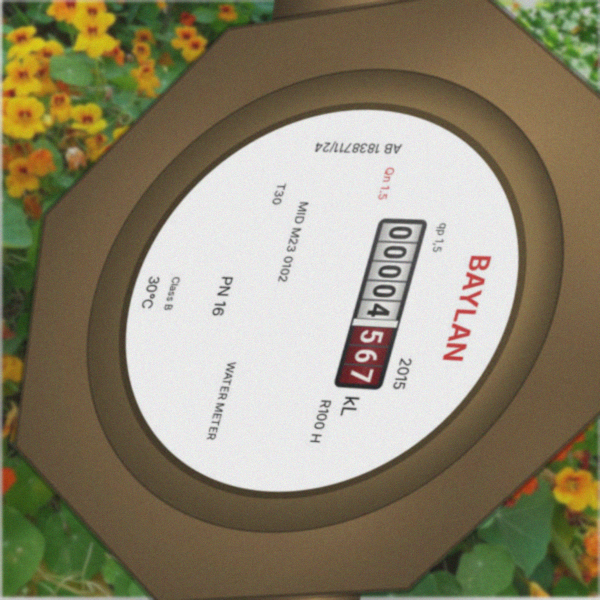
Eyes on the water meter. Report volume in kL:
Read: 4.567 kL
